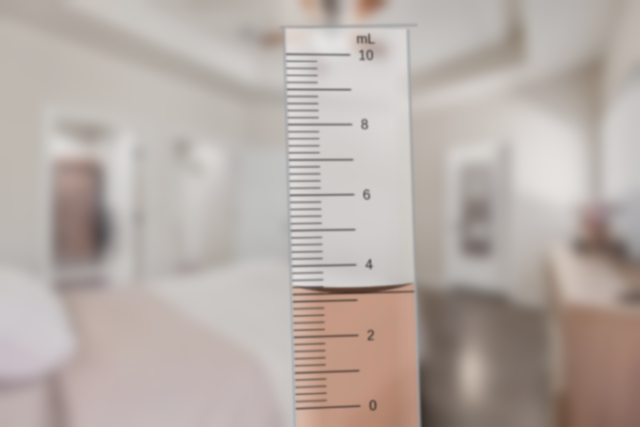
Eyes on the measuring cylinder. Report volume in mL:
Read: 3.2 mL
